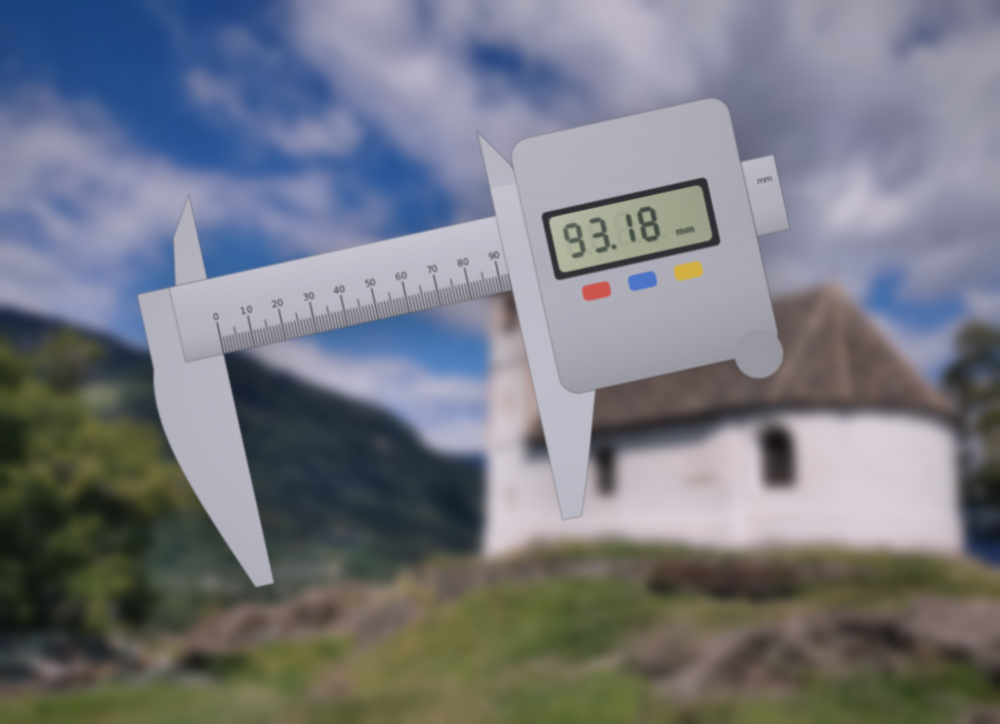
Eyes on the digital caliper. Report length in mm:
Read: 93.18 mm
